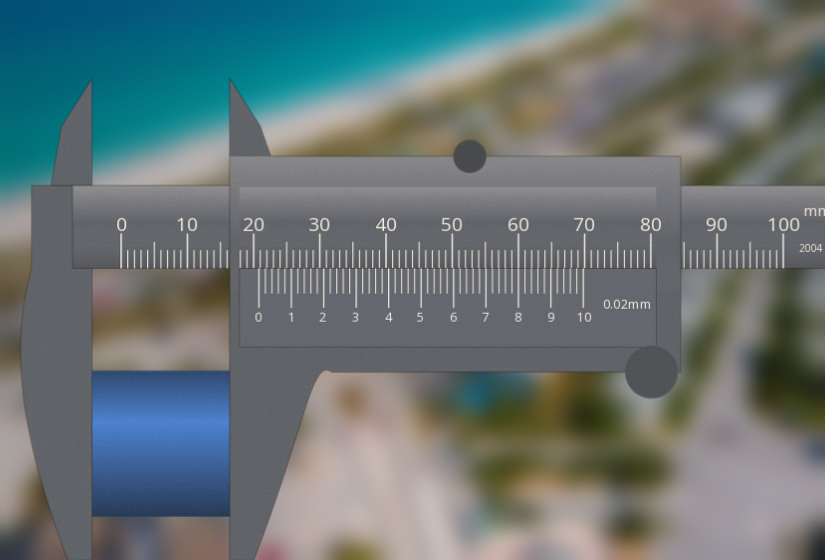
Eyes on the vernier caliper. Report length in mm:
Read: 20.8 mm
